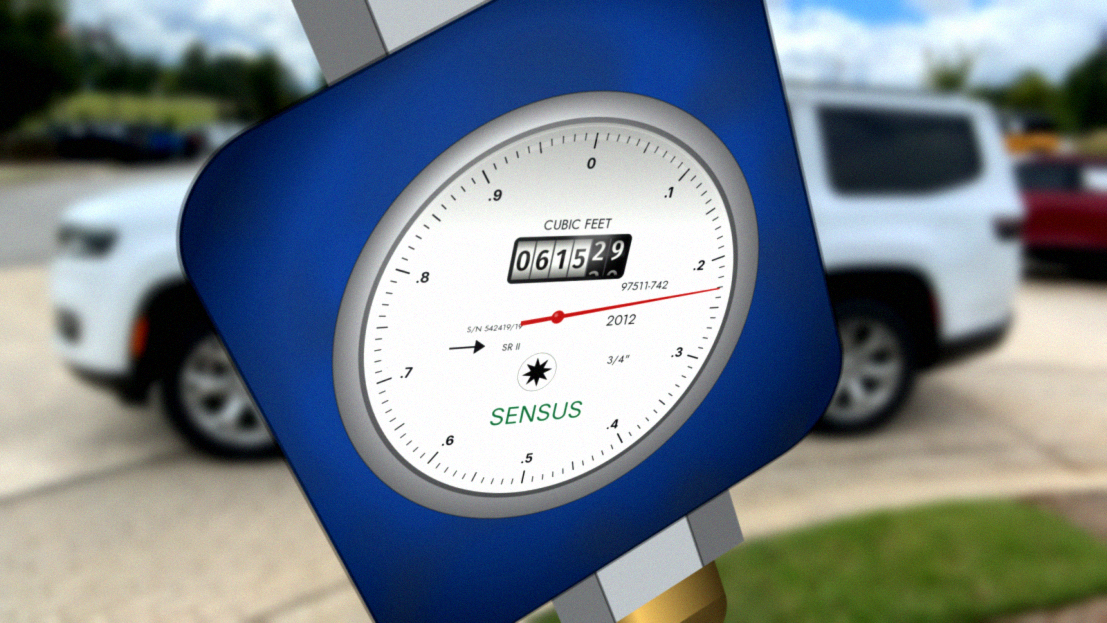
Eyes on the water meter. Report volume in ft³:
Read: 61529.23 ft³
